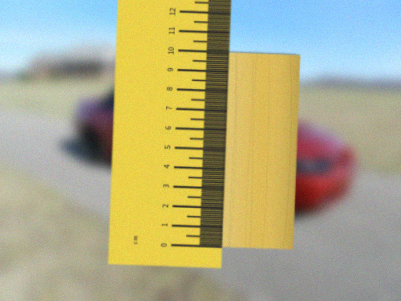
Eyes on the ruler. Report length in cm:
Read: 10 cm
